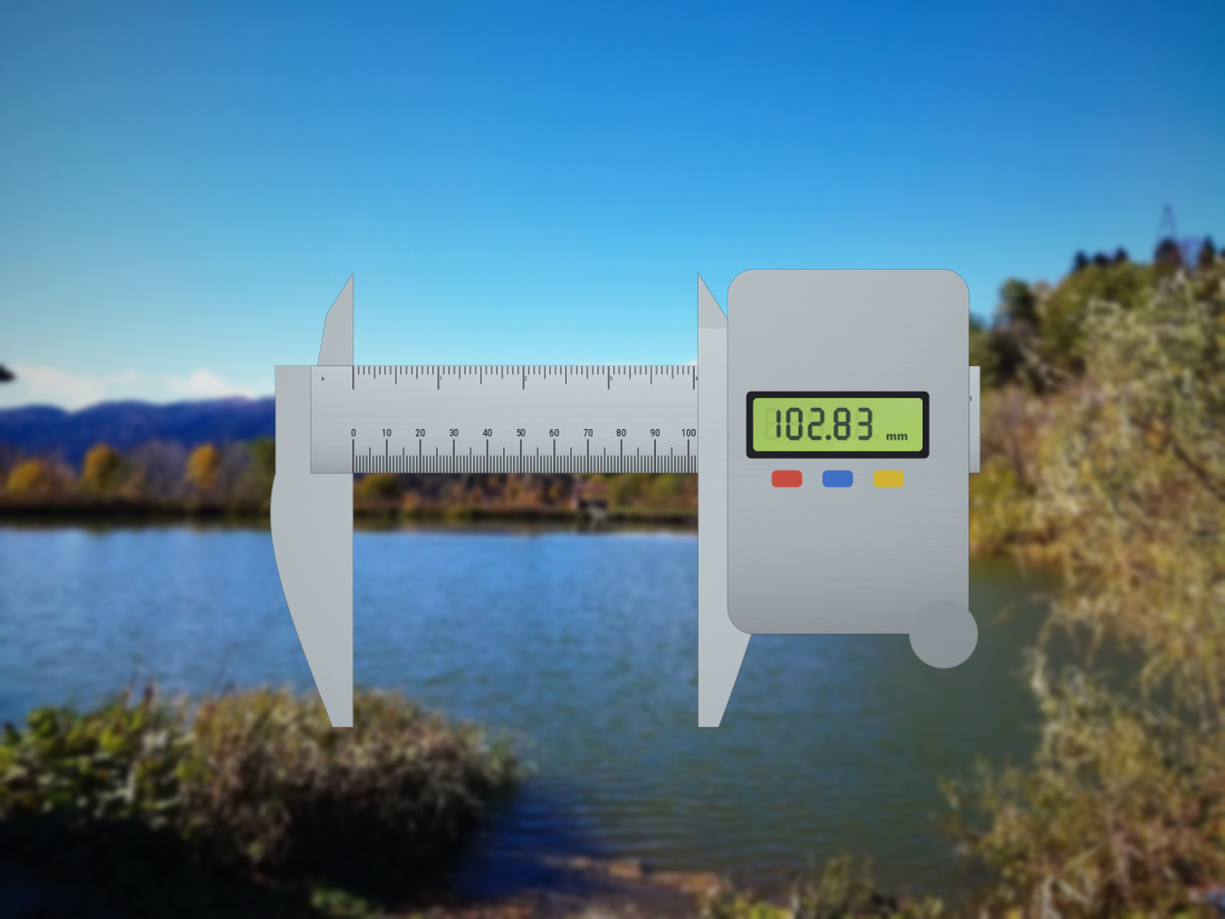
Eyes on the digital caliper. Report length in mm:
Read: 102.83 mm
